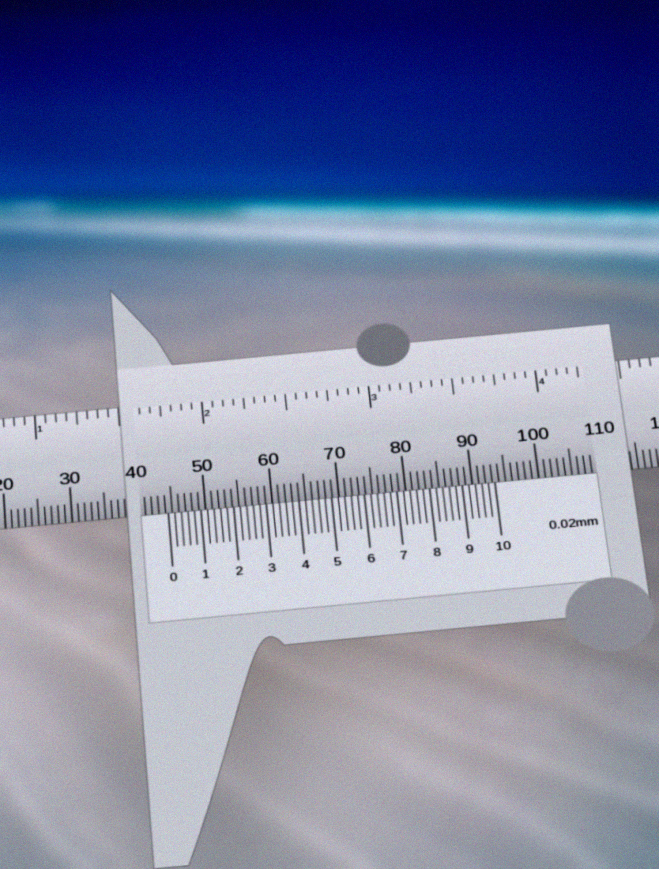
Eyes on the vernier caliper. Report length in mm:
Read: 44.4 mm
